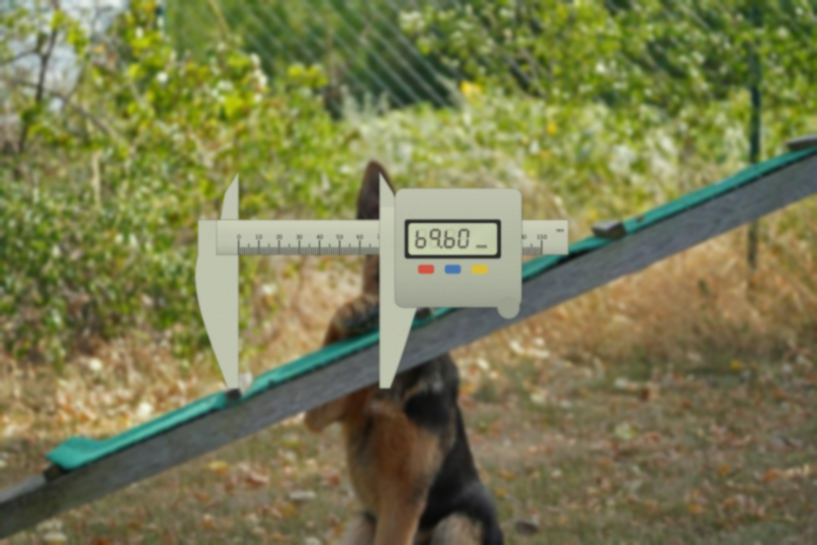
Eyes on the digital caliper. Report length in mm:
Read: 69.60 mm
